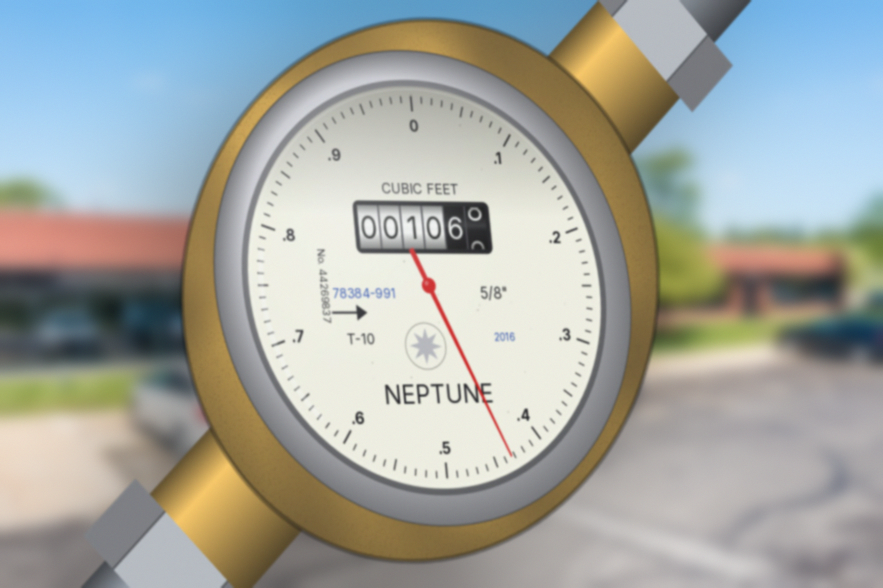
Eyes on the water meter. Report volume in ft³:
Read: 1068.43 ft³
